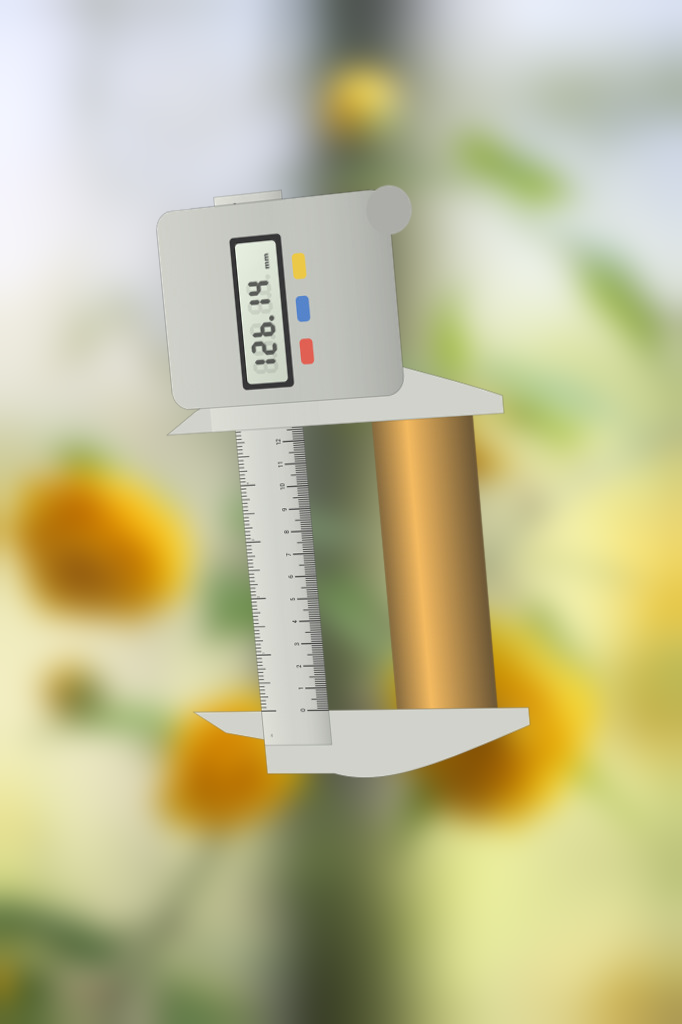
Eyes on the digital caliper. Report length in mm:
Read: 126.14 mm
